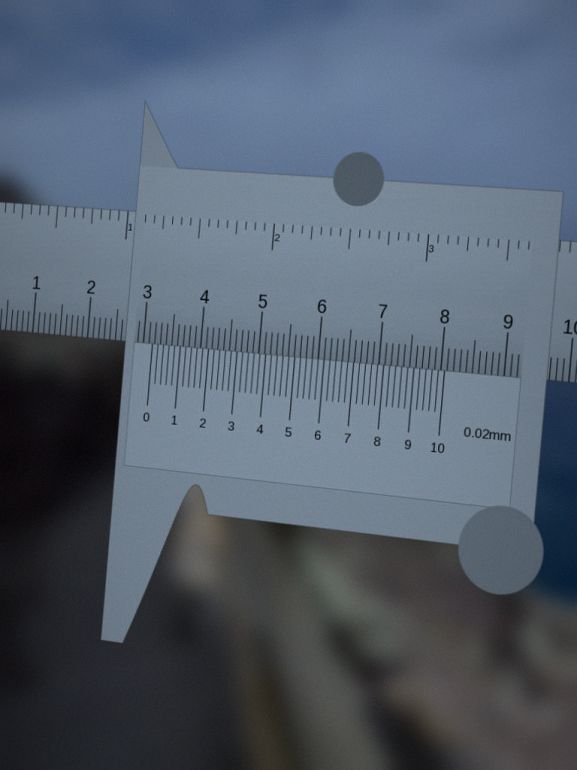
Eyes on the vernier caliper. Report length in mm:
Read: 31.6 mm
